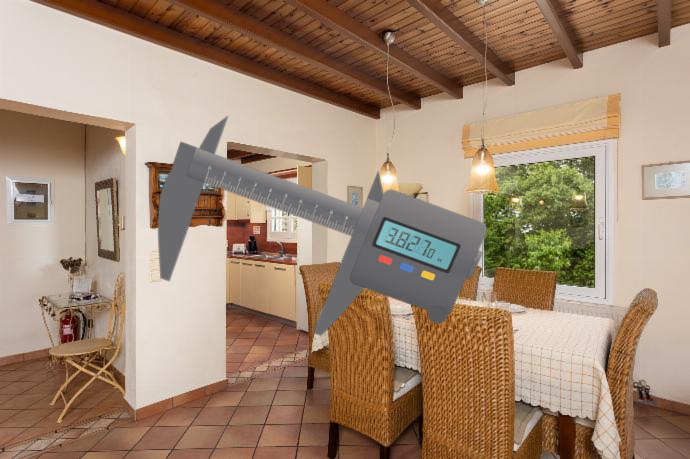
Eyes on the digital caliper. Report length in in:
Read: 3.8270 in
